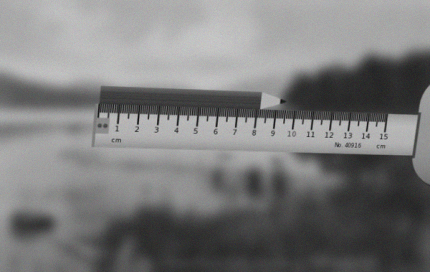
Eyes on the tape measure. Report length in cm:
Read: 9.5 cm
